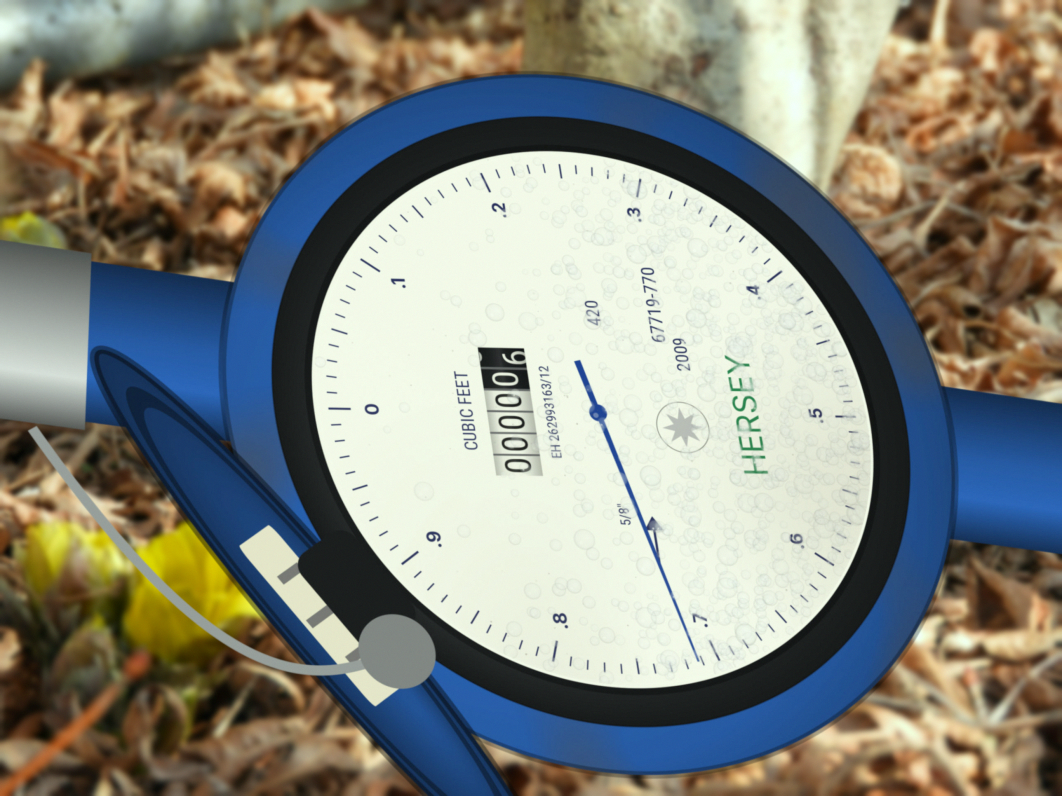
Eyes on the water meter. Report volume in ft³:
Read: 5.71 ft³
